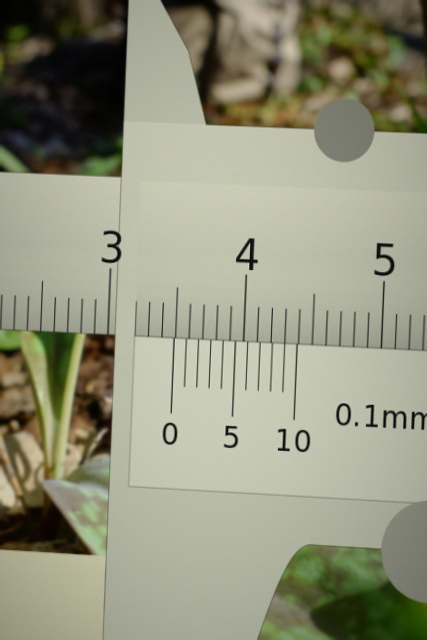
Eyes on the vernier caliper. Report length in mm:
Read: 34.9 mm
